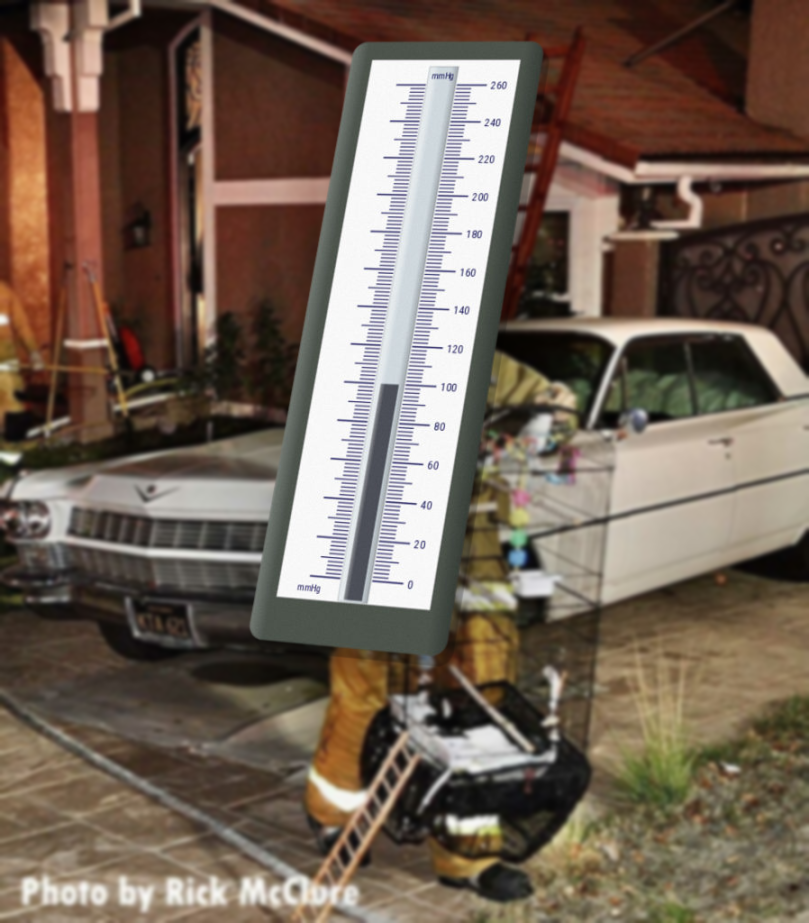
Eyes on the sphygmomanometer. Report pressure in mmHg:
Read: 100 mmHg
